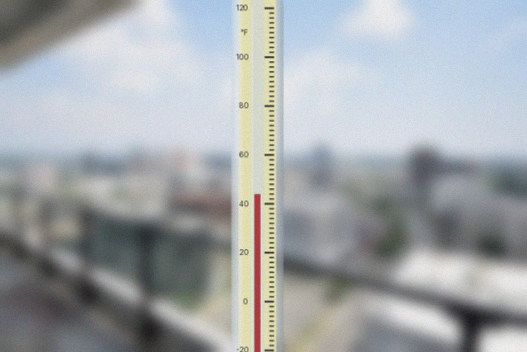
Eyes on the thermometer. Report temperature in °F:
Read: 44 °F
